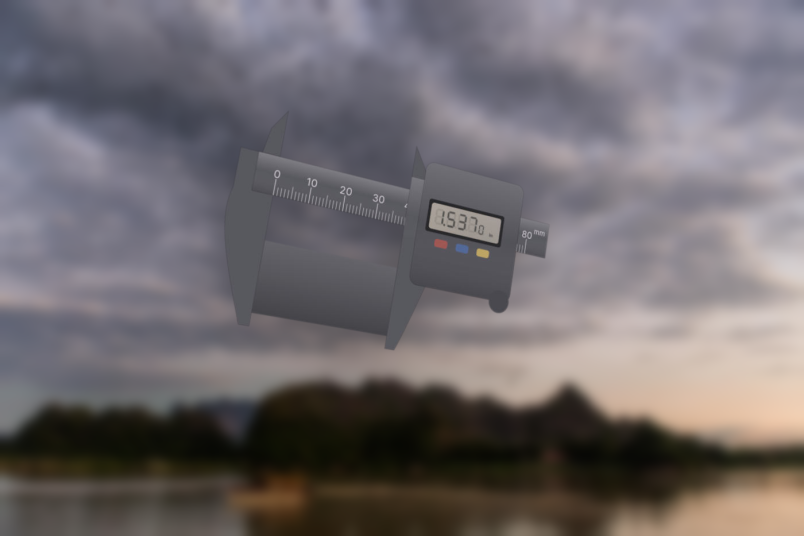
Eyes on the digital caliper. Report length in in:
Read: 1.5370 in
